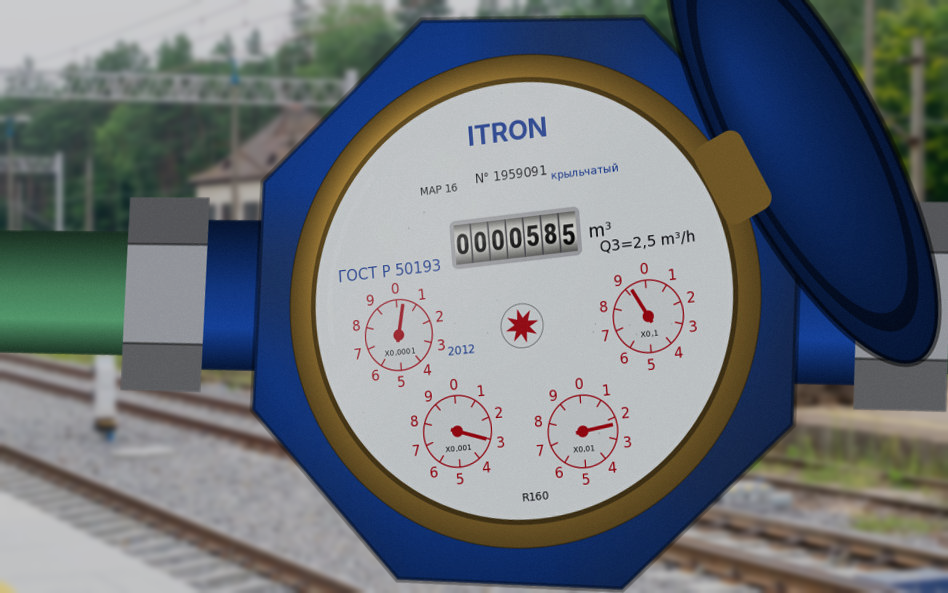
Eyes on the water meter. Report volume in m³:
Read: 584.9230 m³
